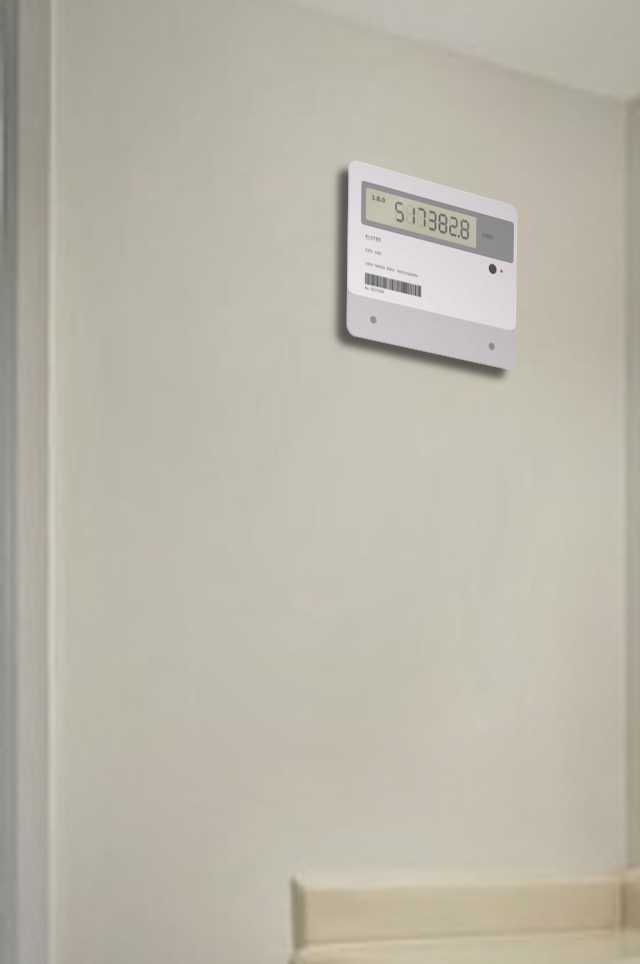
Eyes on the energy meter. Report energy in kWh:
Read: 517382.8 kWh
